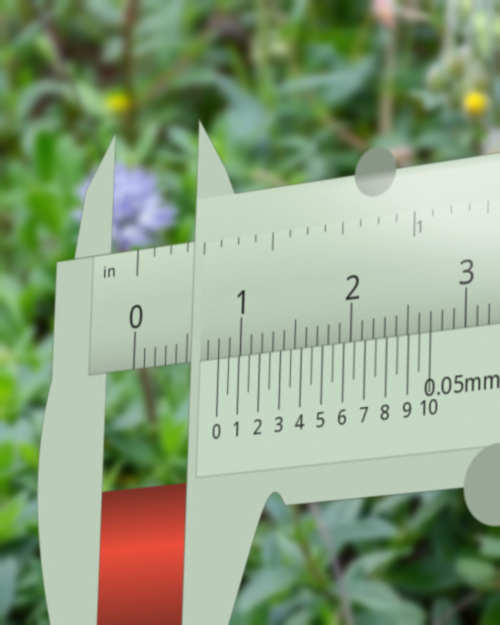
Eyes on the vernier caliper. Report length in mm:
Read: 8.0 mm
